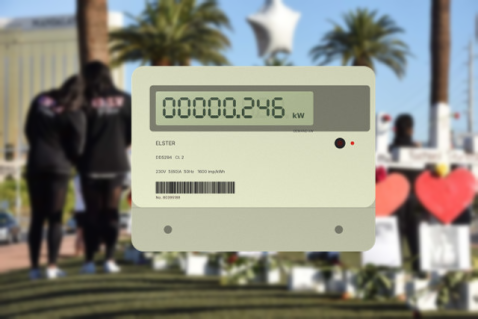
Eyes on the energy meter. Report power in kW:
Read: 0.246 kW
